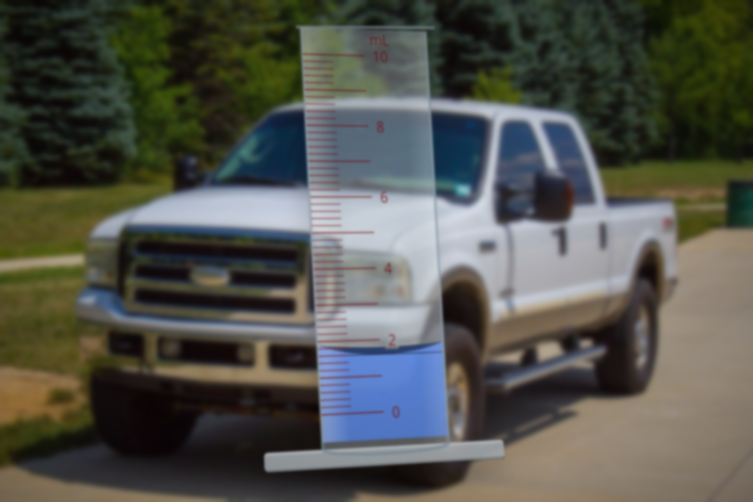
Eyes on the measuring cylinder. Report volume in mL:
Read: 1.6 mL
